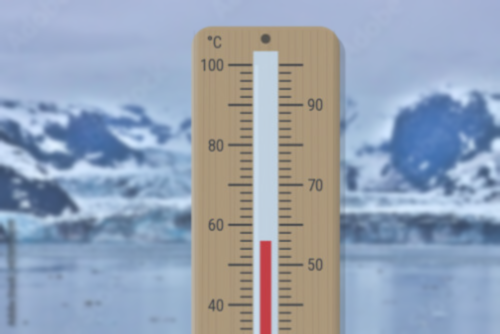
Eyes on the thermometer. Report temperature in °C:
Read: 56 °C
